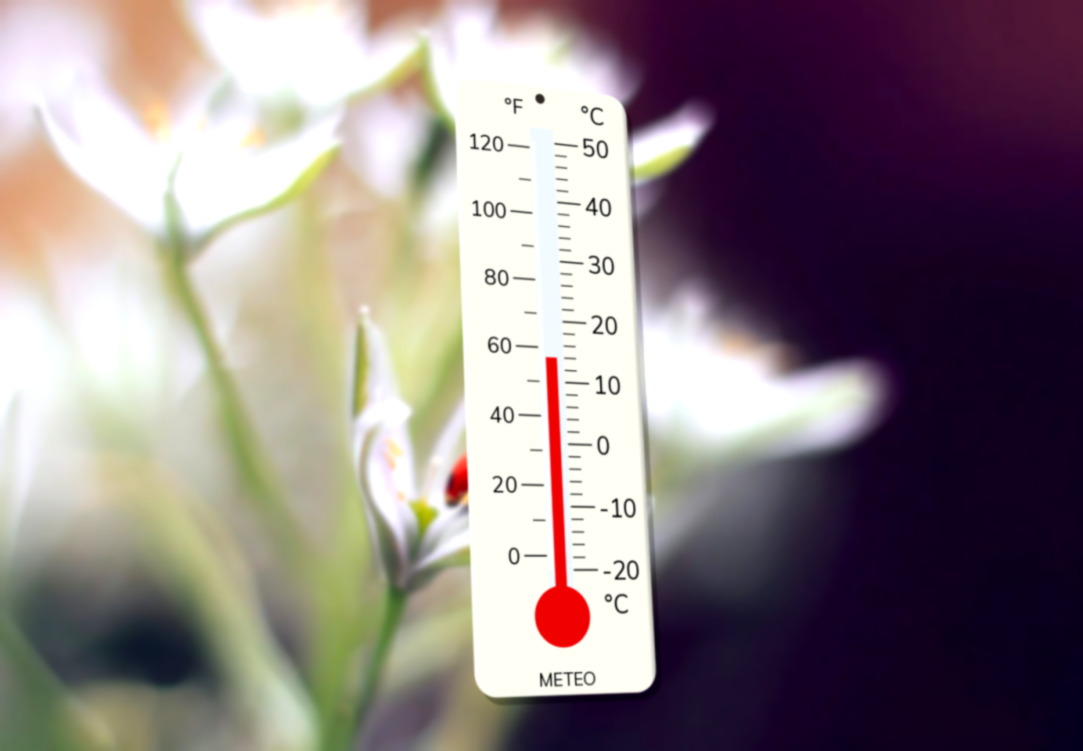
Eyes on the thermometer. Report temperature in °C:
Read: 14 °C
